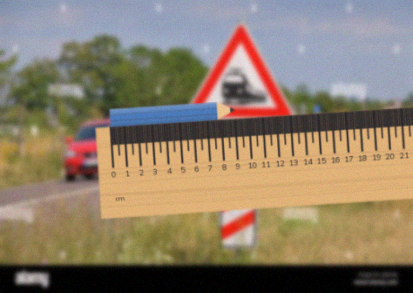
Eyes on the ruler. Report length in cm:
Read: 9 cm
